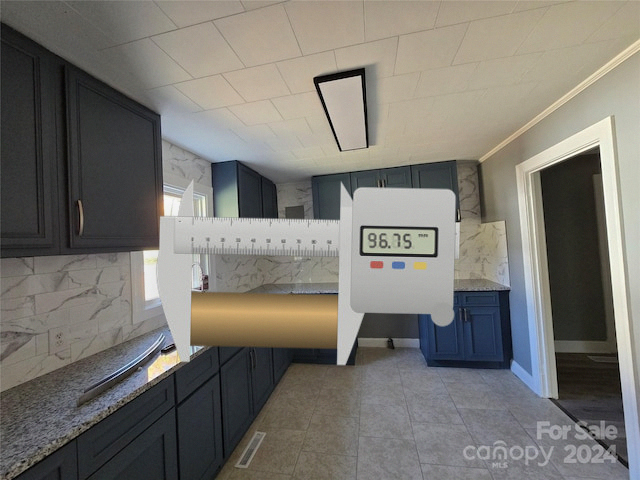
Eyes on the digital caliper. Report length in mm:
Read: 96.75 mm
